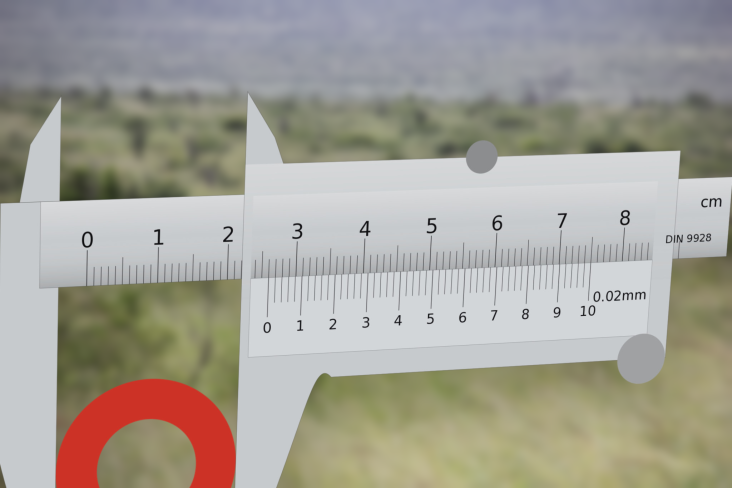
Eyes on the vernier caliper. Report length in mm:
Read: 26.0 mm
